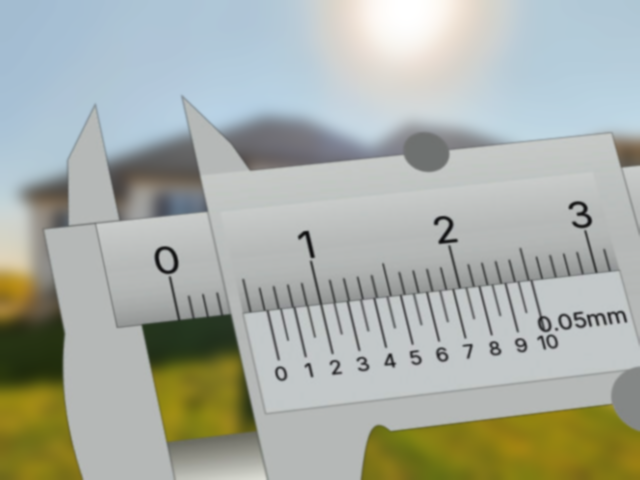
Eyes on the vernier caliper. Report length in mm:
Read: 6.2 mm
